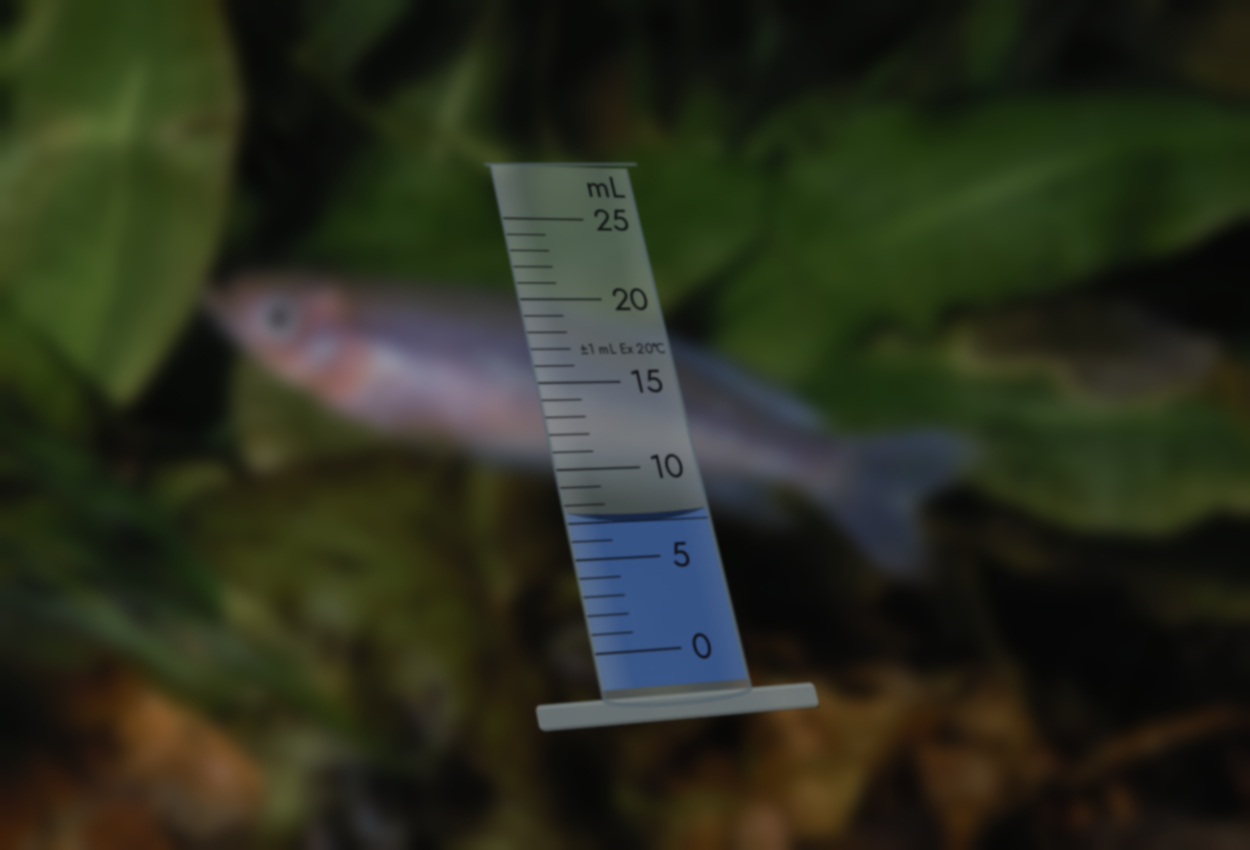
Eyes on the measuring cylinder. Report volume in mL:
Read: 7 mL
